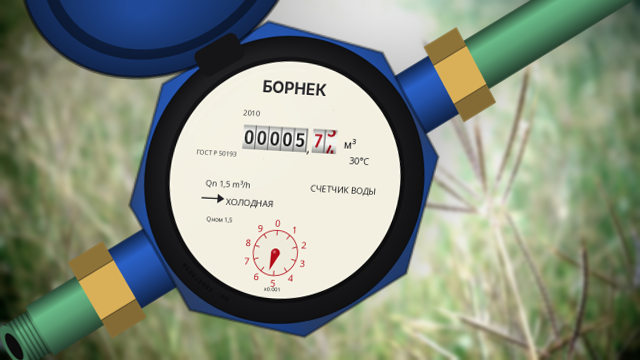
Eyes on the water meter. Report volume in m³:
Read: 5.735 m³
